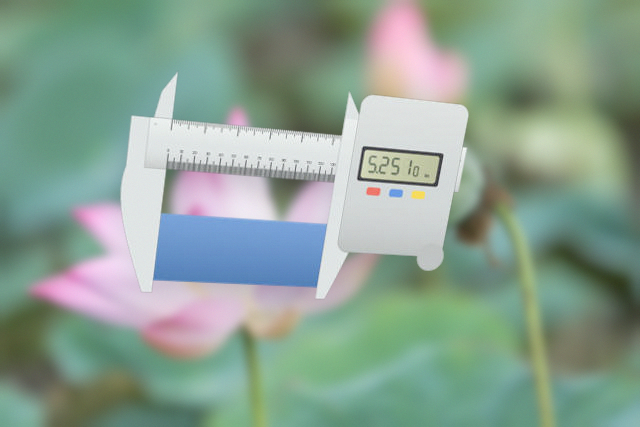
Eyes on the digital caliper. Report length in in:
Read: 5.2510 in
